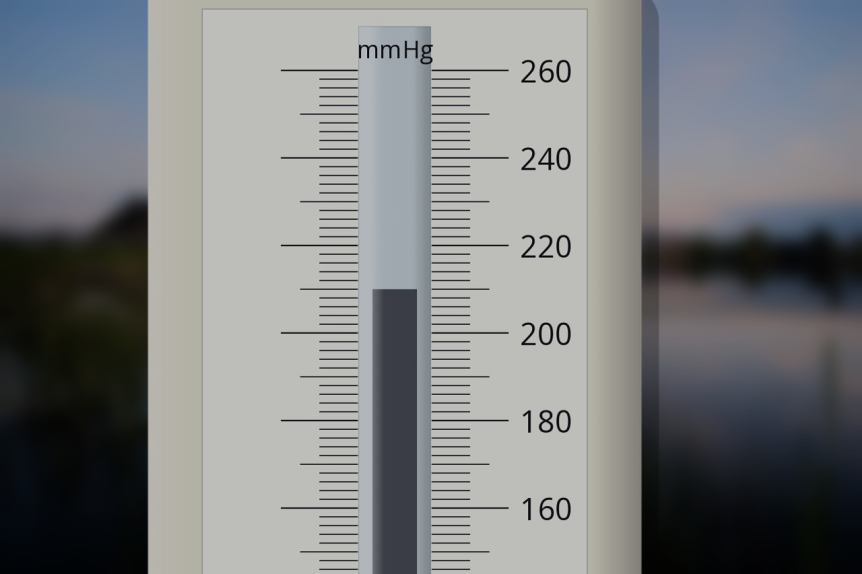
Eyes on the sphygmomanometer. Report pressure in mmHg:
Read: 210 mmHg
